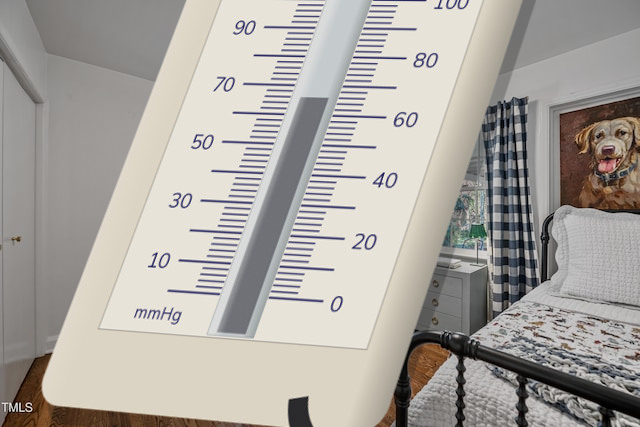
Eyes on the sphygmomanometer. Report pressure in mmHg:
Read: 66 mmHg
